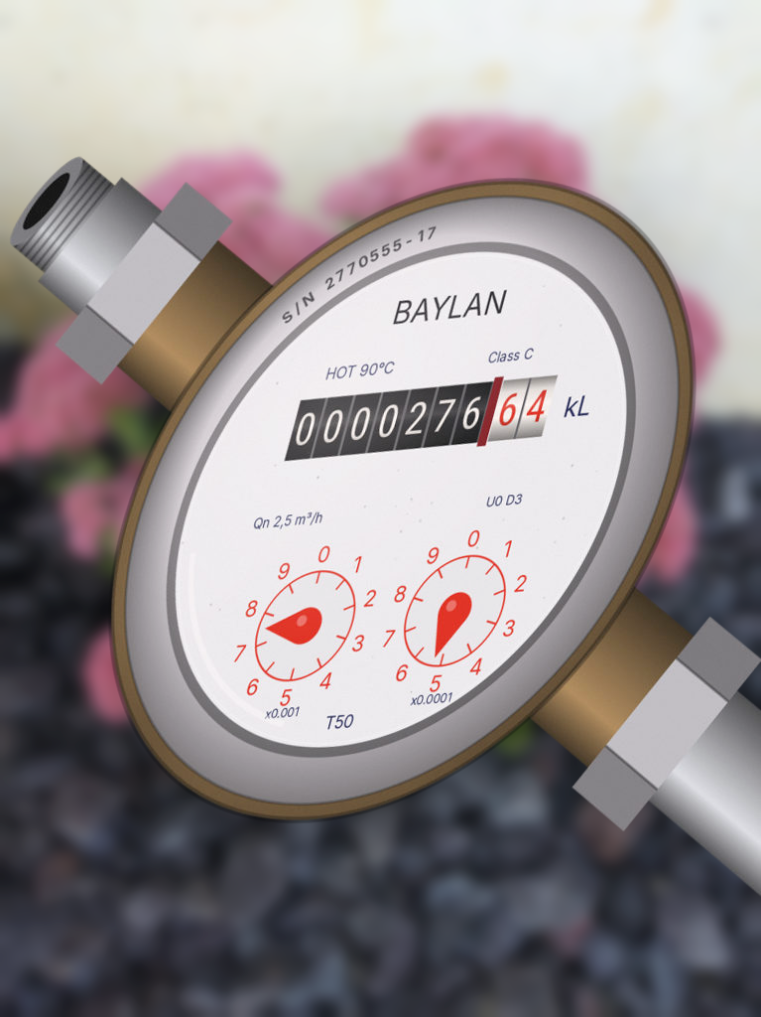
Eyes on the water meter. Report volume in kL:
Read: 276.6475 kL
